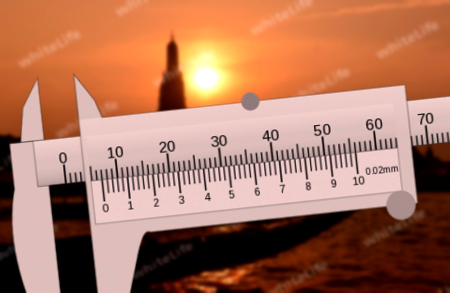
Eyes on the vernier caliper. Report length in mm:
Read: 7.0 mm
